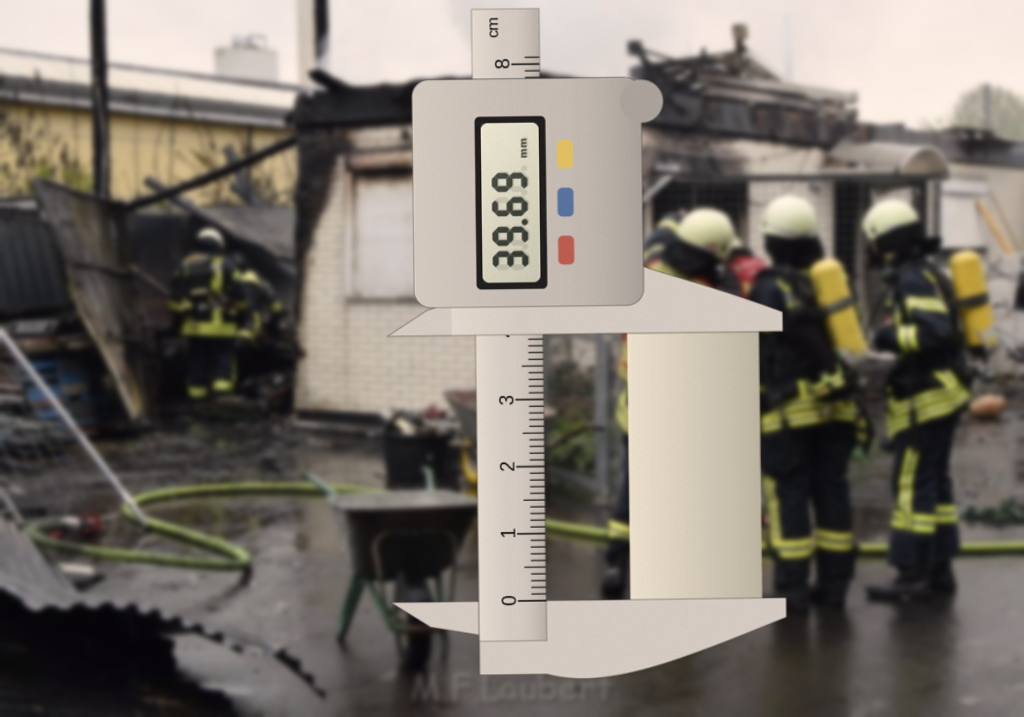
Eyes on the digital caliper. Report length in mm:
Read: 39.69 mm
